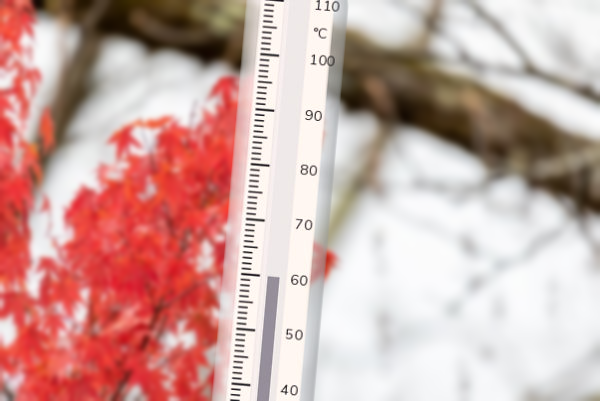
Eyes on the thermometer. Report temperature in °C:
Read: 60 °C
